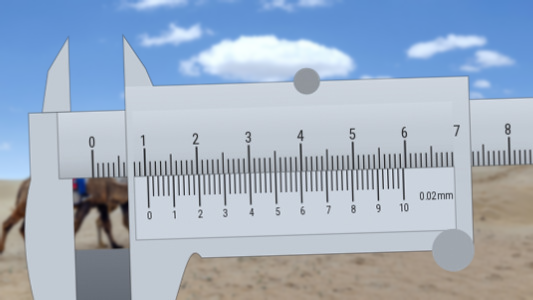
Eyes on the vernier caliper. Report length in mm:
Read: 10.5 mm
